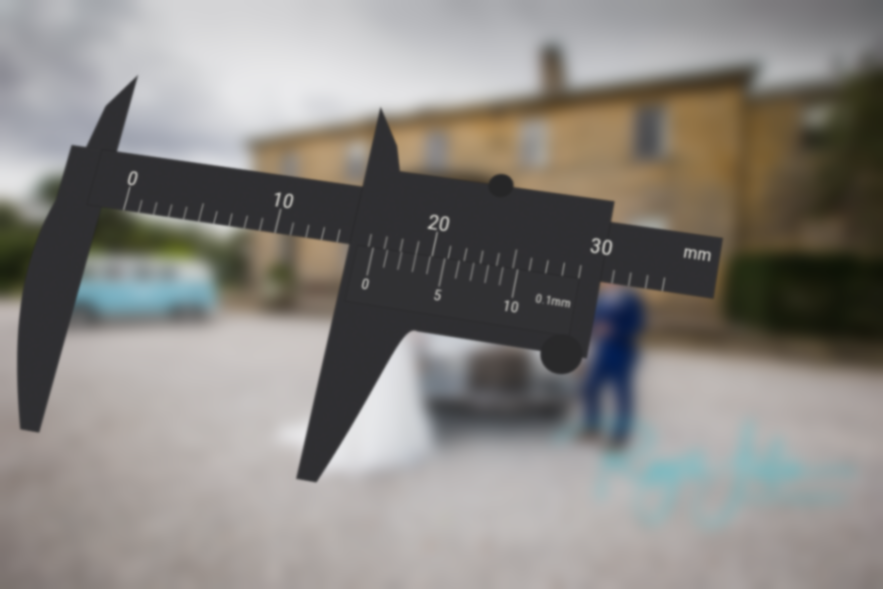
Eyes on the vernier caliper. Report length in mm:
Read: 16.3 mm
